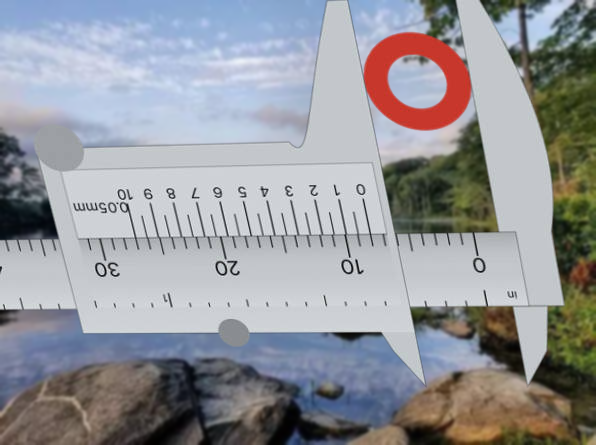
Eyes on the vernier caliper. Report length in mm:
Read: 8.0 mm
